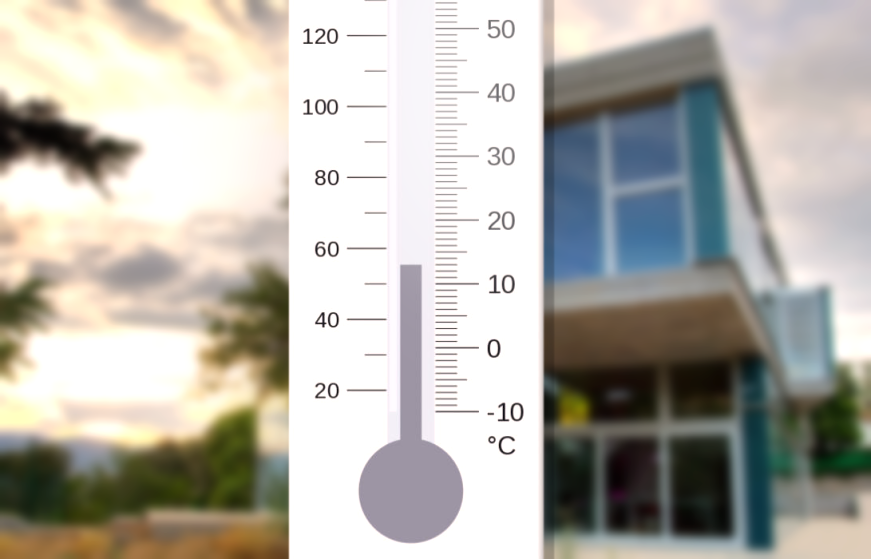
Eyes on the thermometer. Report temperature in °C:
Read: 13 °C
